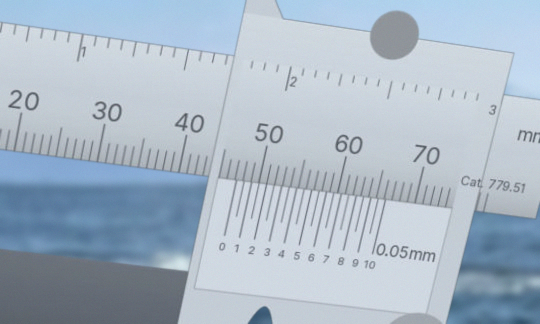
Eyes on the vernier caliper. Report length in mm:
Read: 47.2 mm
